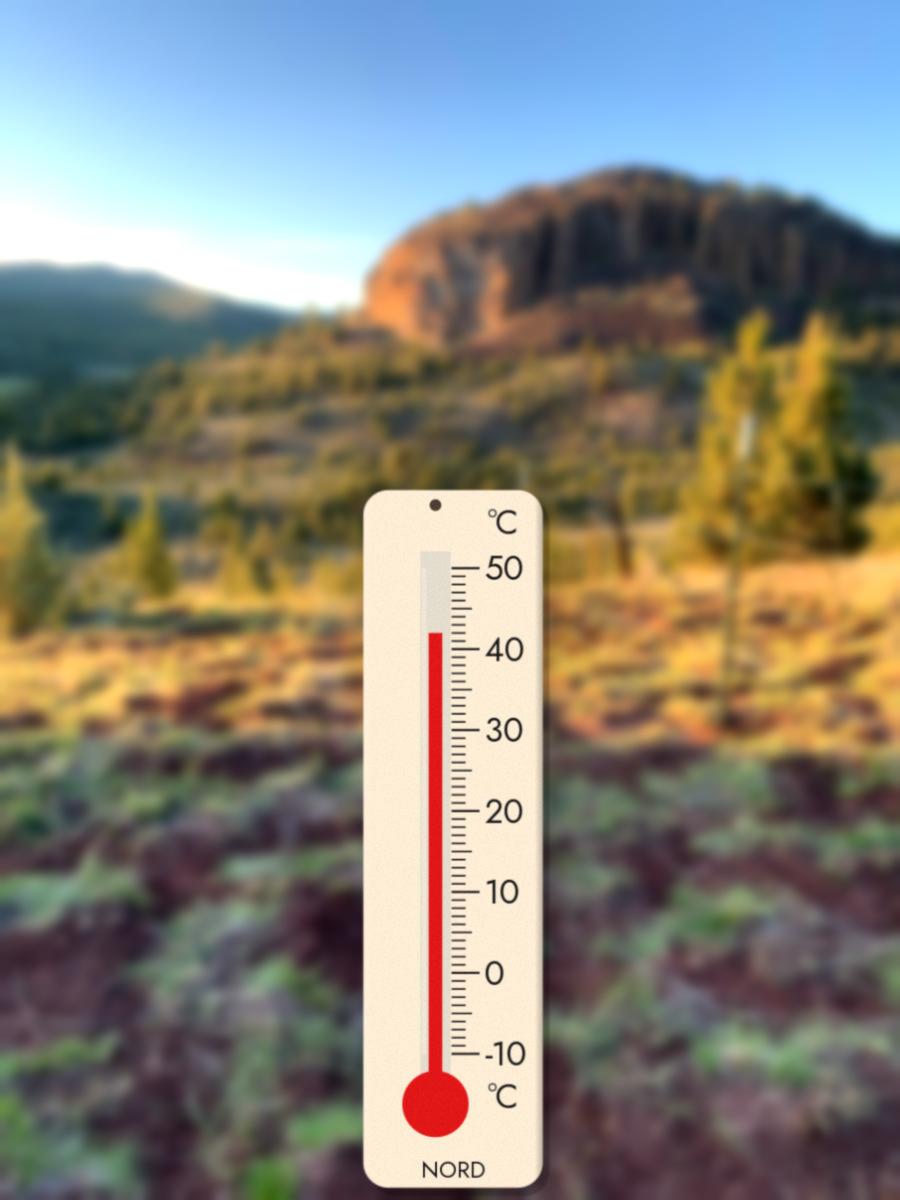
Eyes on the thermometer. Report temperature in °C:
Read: 42 °C
